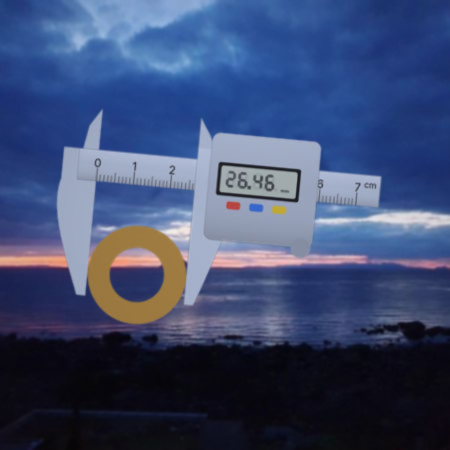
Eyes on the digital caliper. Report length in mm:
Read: 26.46 mm
